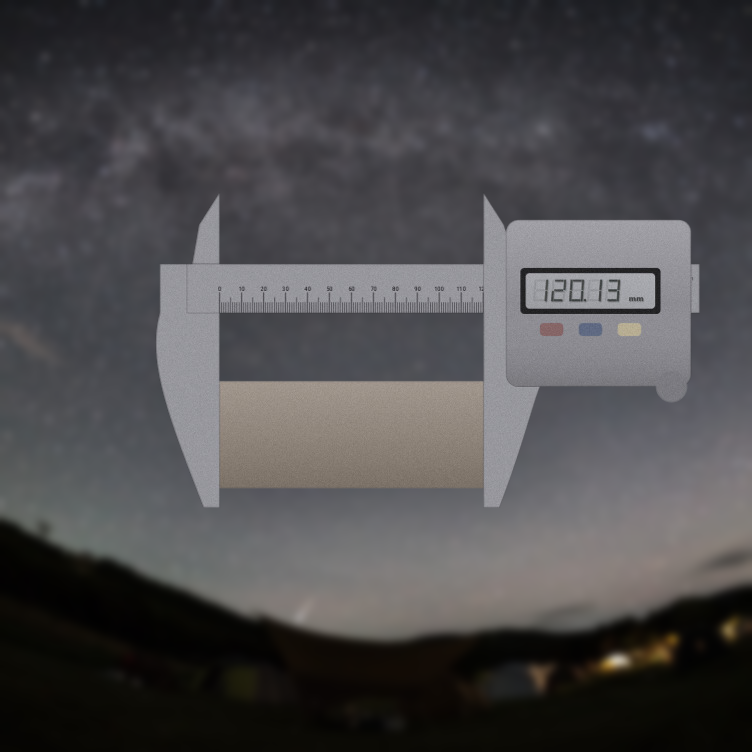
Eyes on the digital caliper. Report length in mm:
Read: 120.13 mm
